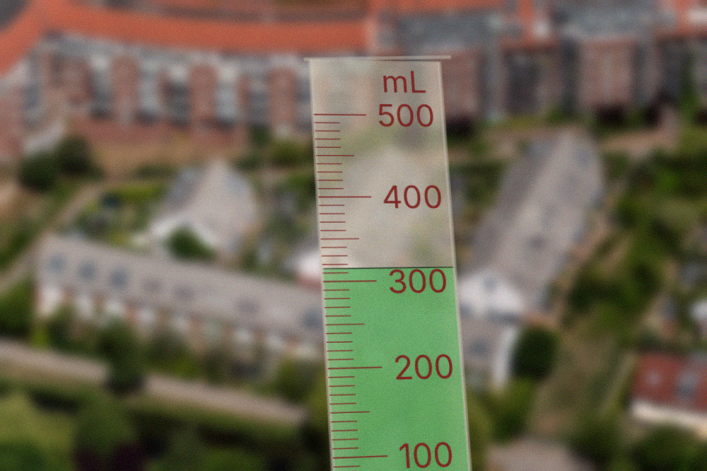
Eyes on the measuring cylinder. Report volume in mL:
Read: 315 mL
